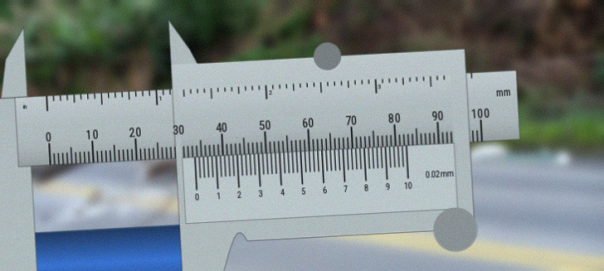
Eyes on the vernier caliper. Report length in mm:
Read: 33.5 mm
